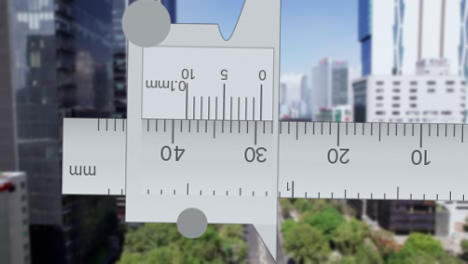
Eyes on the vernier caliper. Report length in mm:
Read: 29.4 mm
